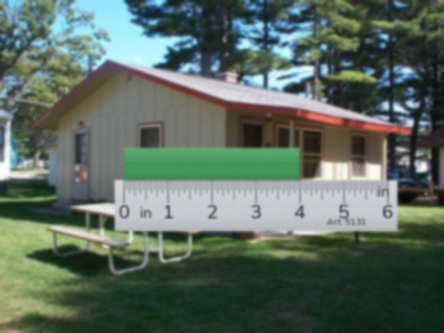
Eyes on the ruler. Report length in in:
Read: 4 in
